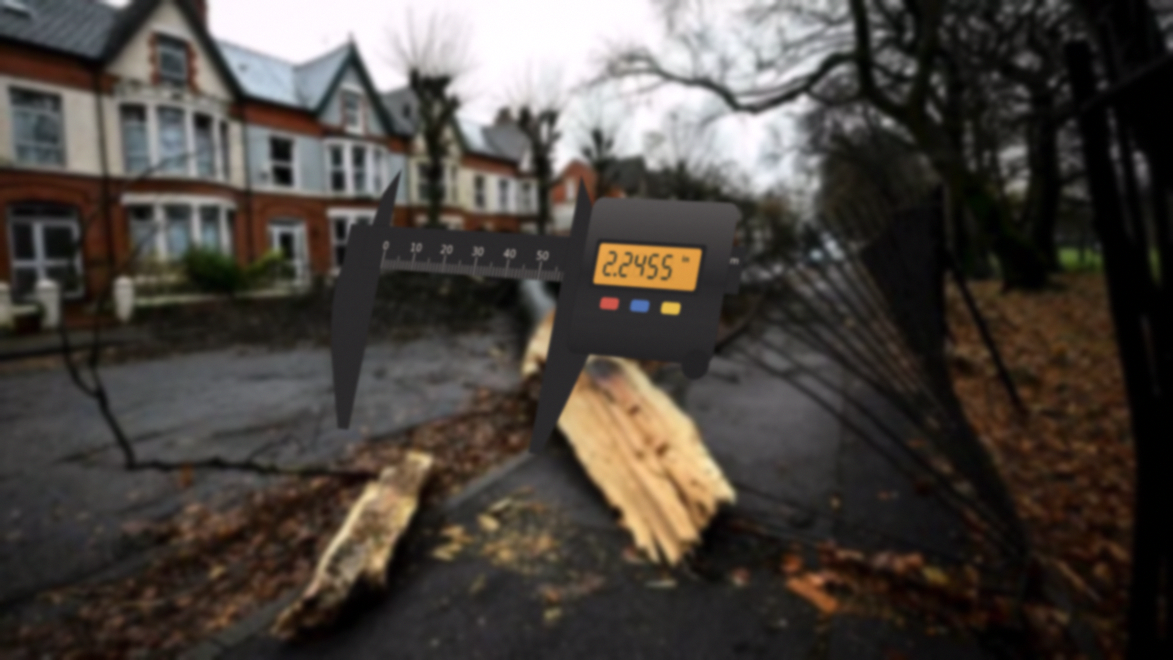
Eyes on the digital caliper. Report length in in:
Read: 2.2455 in
